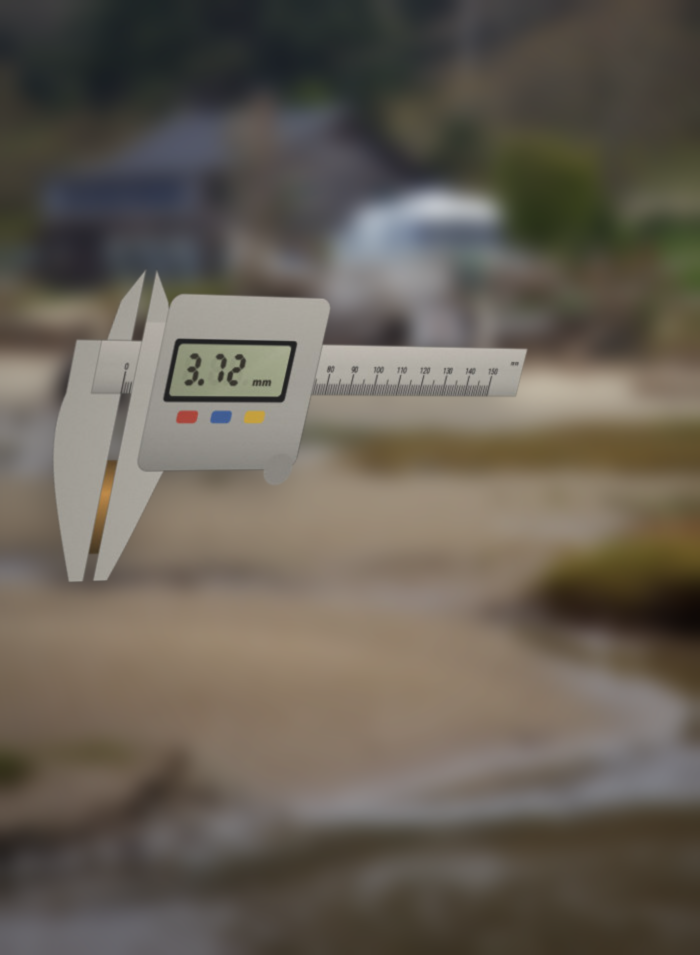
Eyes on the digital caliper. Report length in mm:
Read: 3.72 mm
